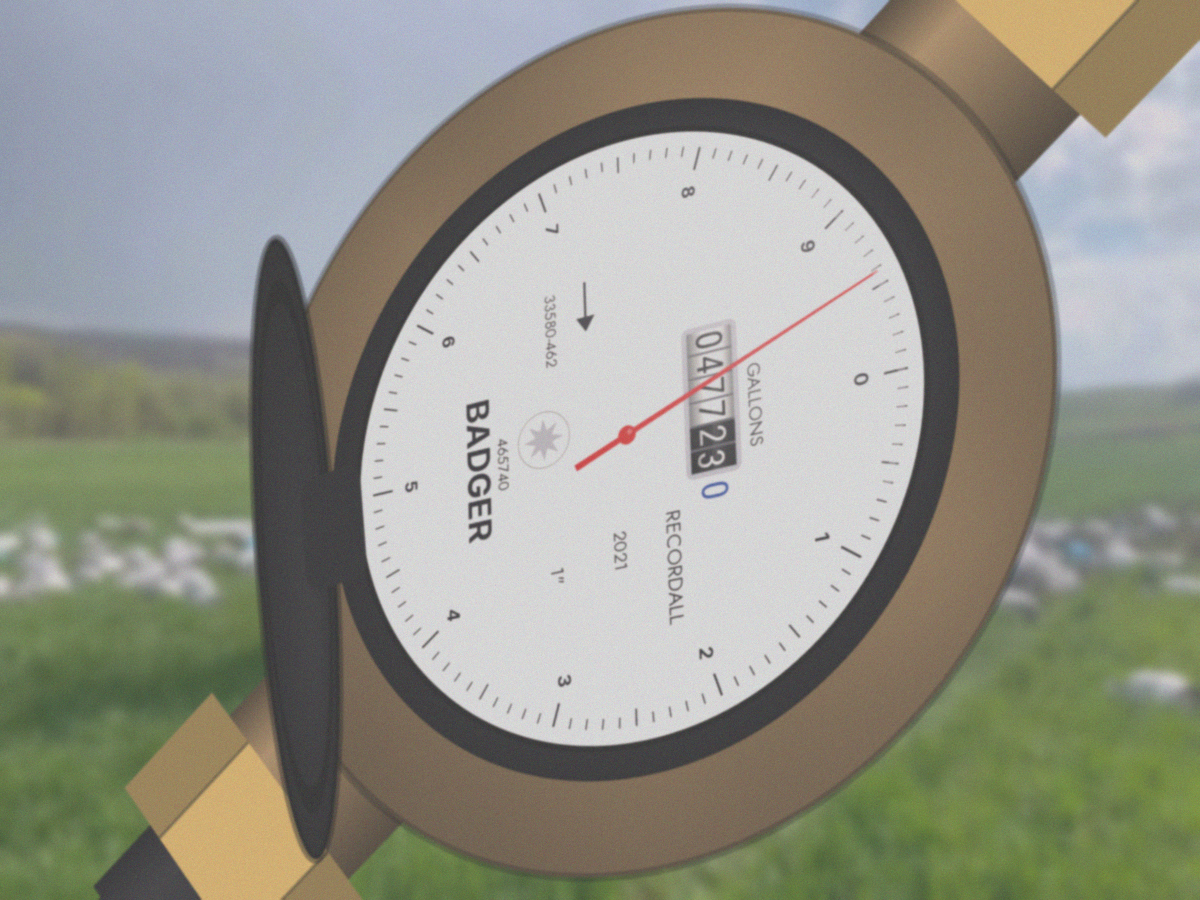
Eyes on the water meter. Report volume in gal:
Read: 477229.4 gal
